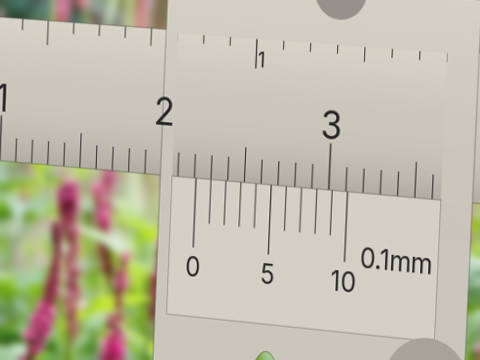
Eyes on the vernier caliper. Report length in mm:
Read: 22.1 mm
